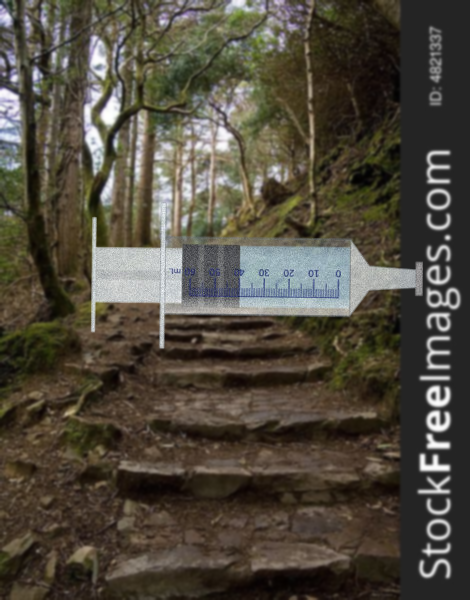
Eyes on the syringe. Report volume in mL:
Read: 40 mL
